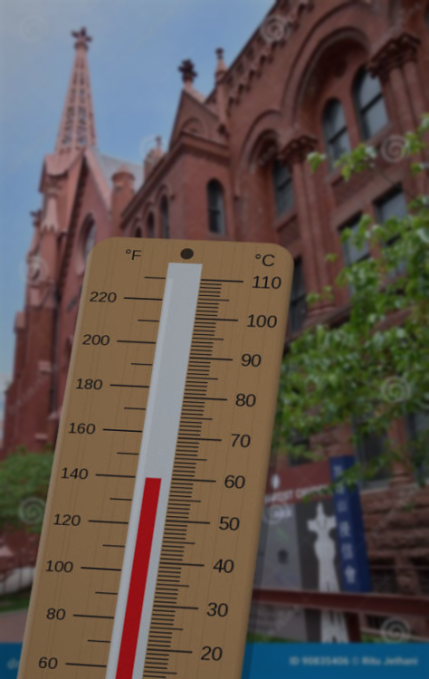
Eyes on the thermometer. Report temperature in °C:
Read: 60 °C
